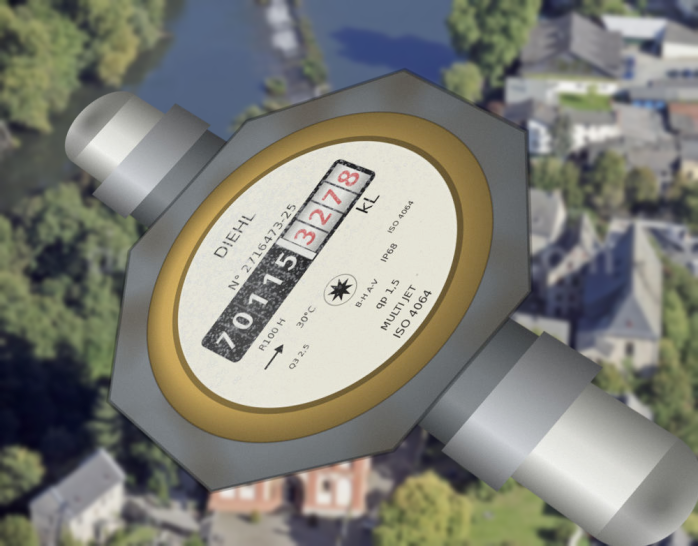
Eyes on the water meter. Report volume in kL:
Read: 70115.3278 kL
